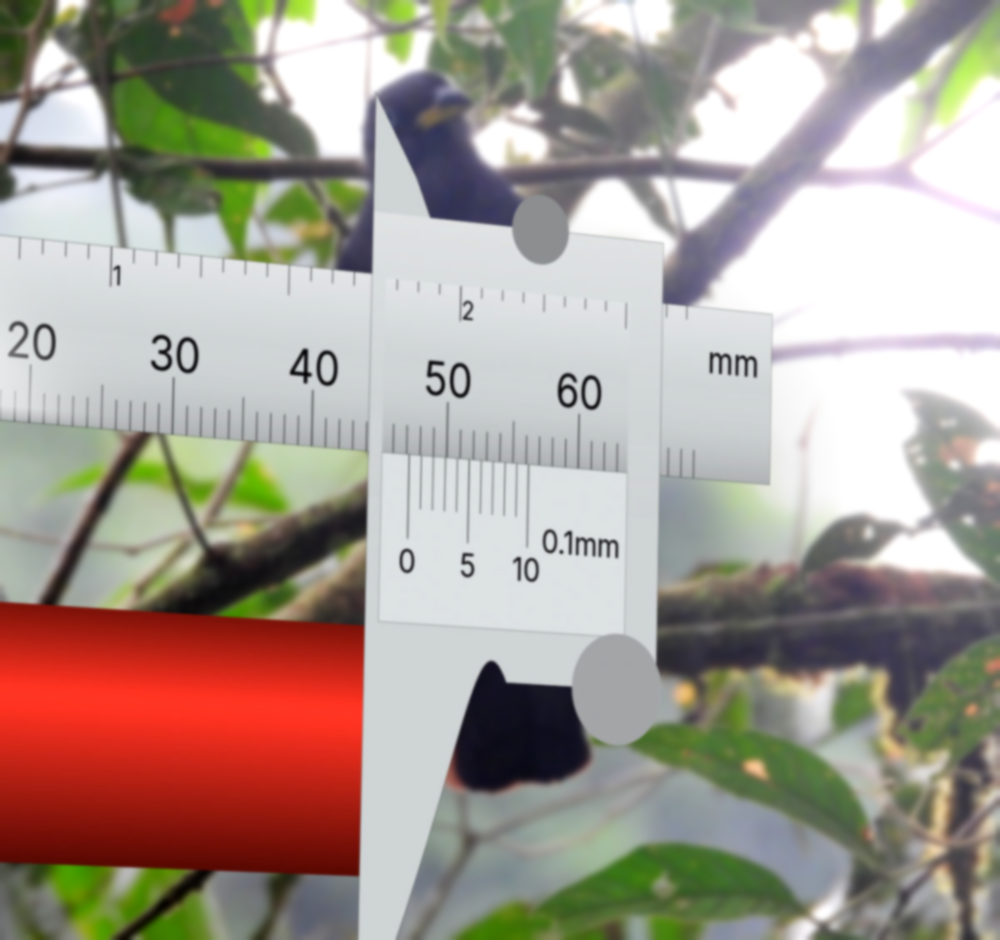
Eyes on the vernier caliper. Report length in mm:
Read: 47.2 mm
